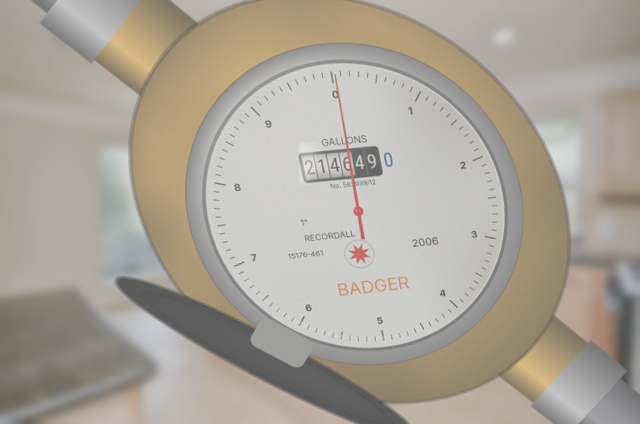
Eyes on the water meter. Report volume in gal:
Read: 2146490.0 gal
